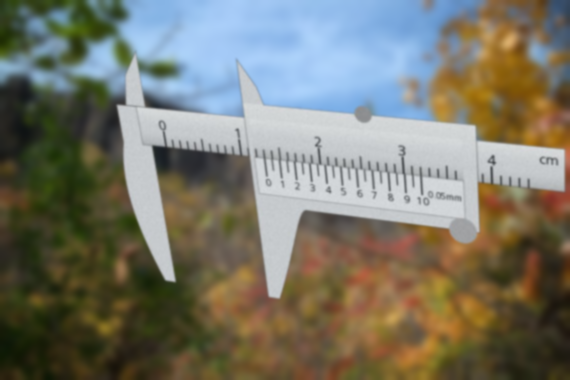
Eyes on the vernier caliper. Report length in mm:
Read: 13.0 mm
